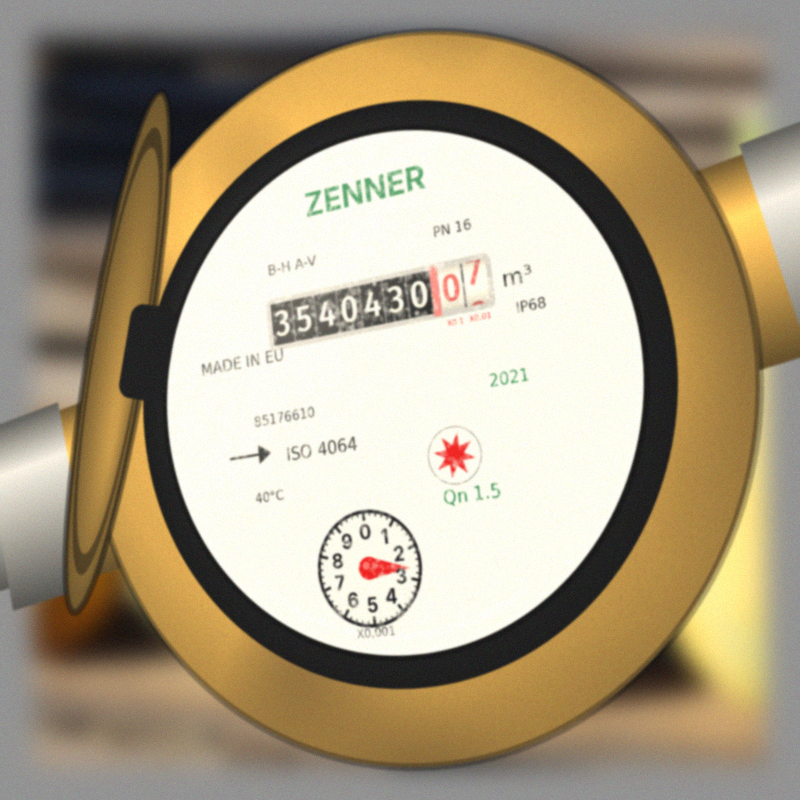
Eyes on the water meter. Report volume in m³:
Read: 3540430.072 m³
